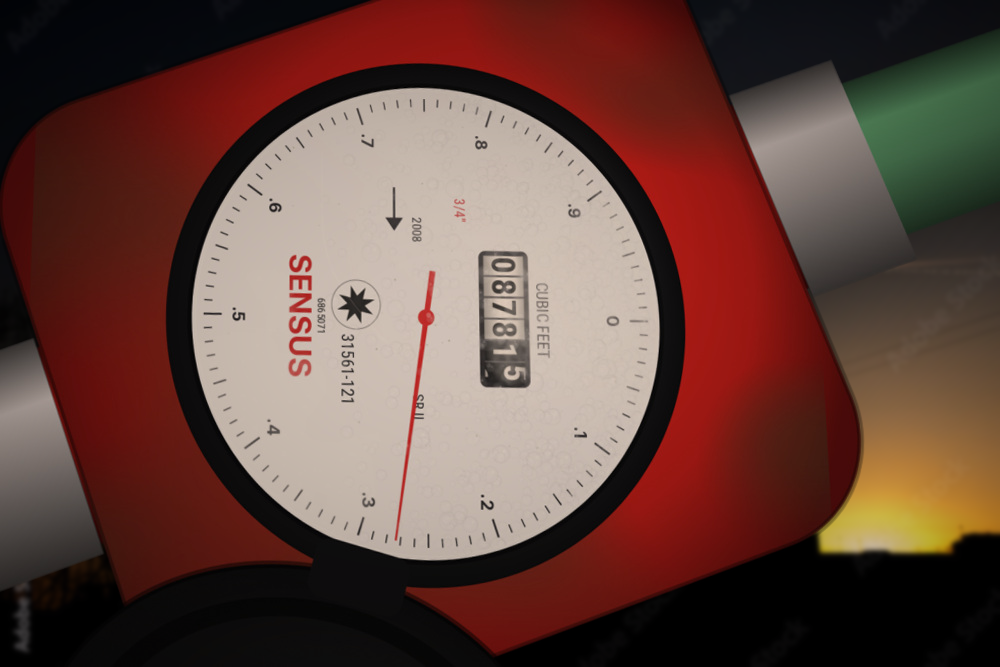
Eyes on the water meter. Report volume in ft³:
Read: 87815.27 ft³
